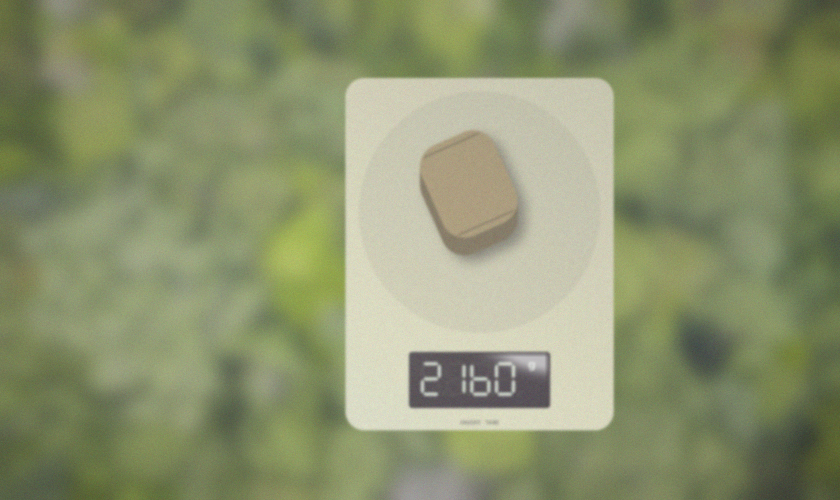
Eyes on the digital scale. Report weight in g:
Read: 2160 g
